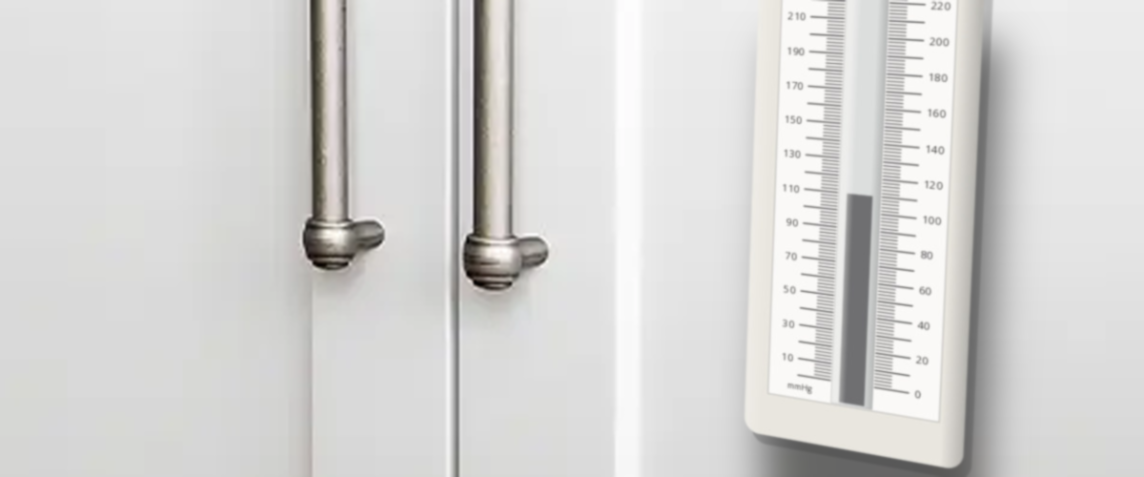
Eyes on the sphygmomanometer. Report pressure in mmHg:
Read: 110 mmHg
